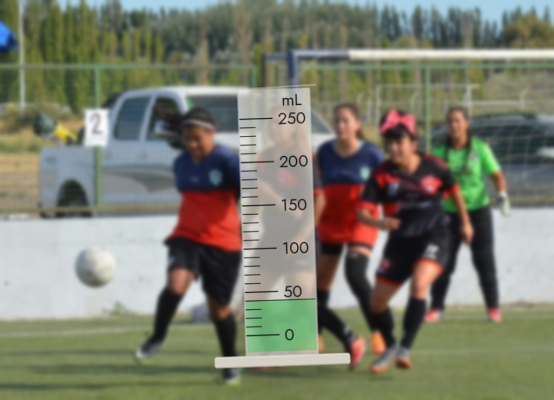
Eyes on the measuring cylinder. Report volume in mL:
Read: 40 mL
